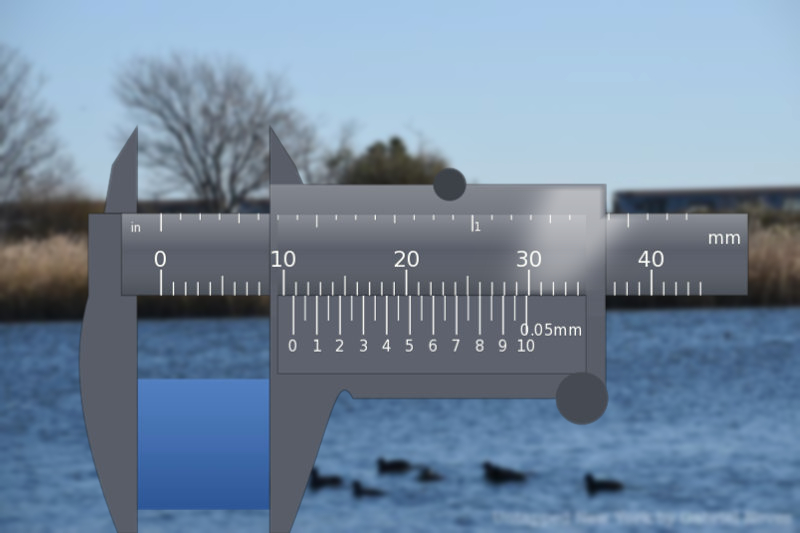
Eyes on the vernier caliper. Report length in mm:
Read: 10.8 mm
